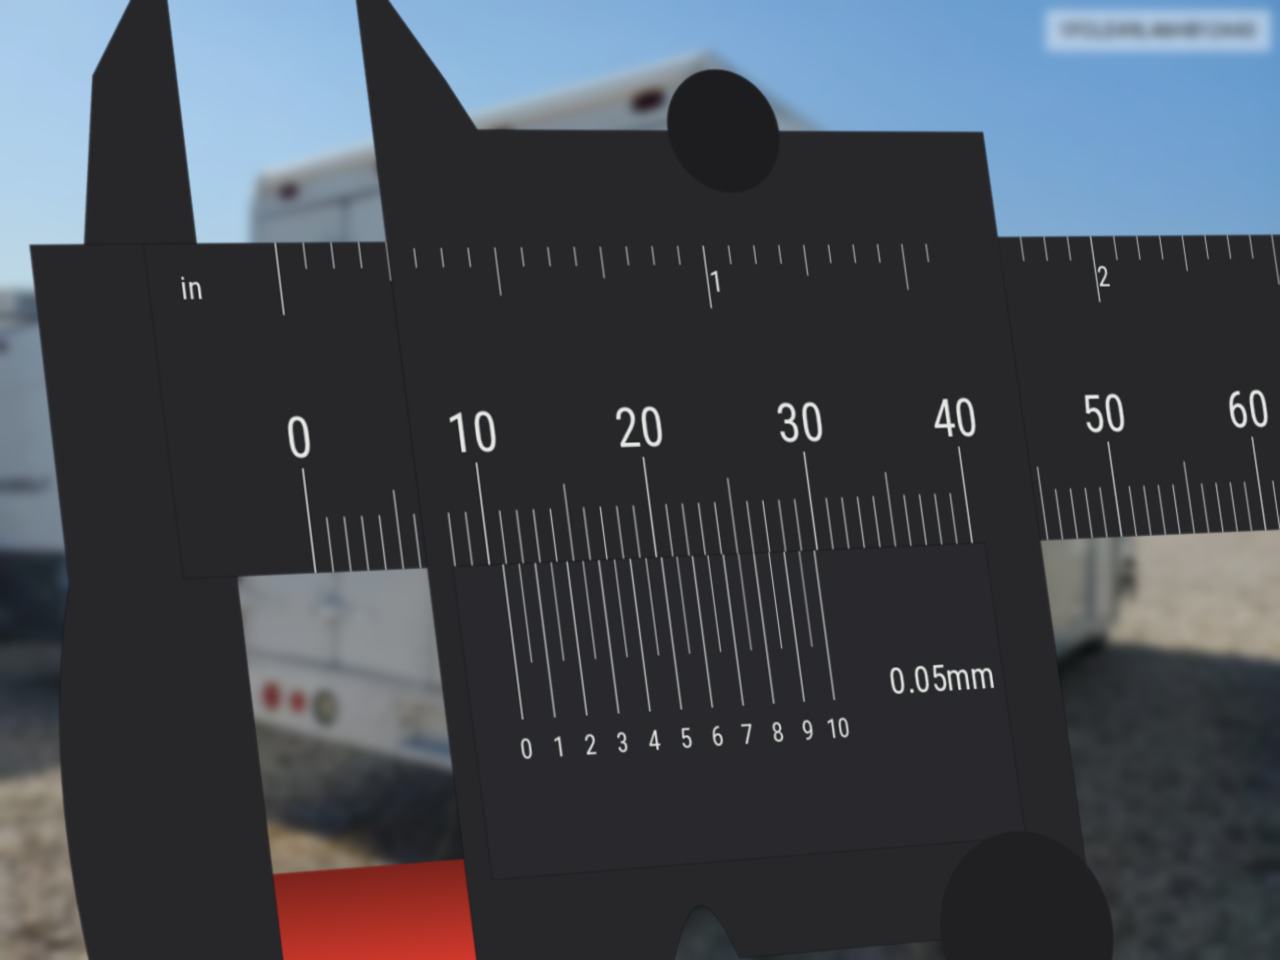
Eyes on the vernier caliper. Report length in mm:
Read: 10.8 mm
